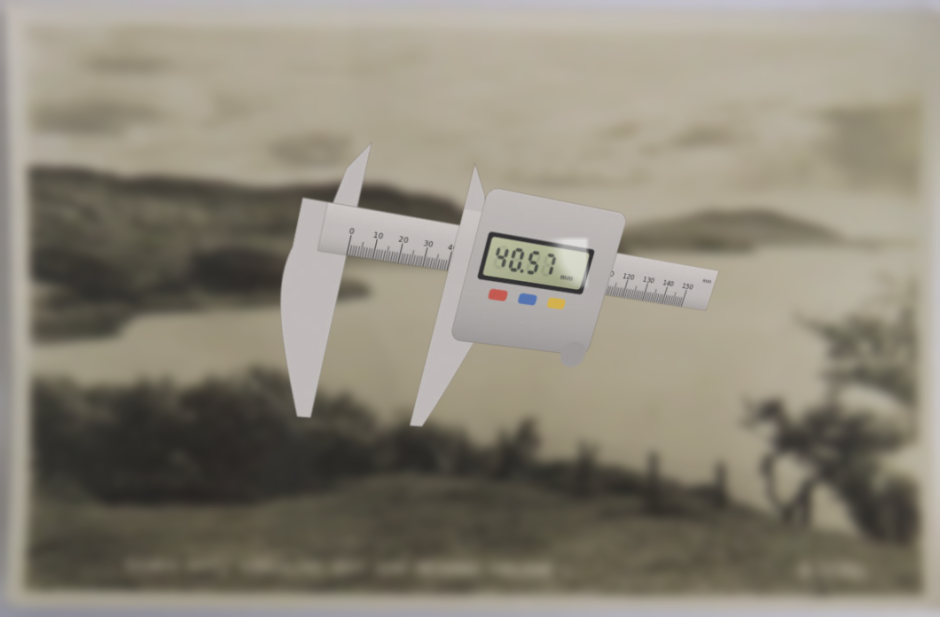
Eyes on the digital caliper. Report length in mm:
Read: 40.57 mm
